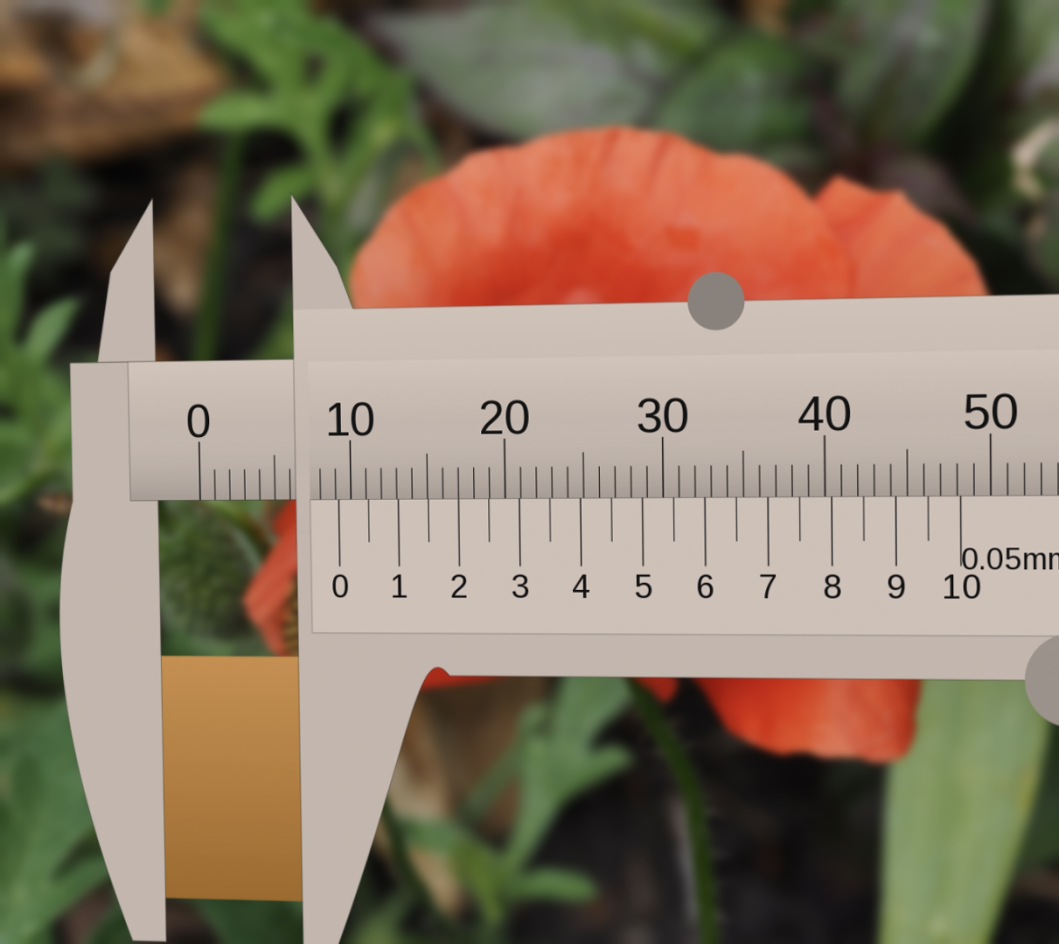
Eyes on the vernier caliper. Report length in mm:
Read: 9.2 mm
